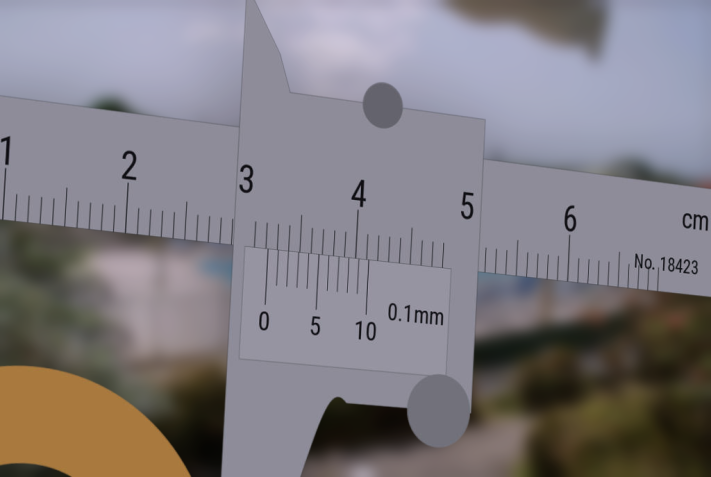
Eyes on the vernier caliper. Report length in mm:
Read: 32.2 mm
